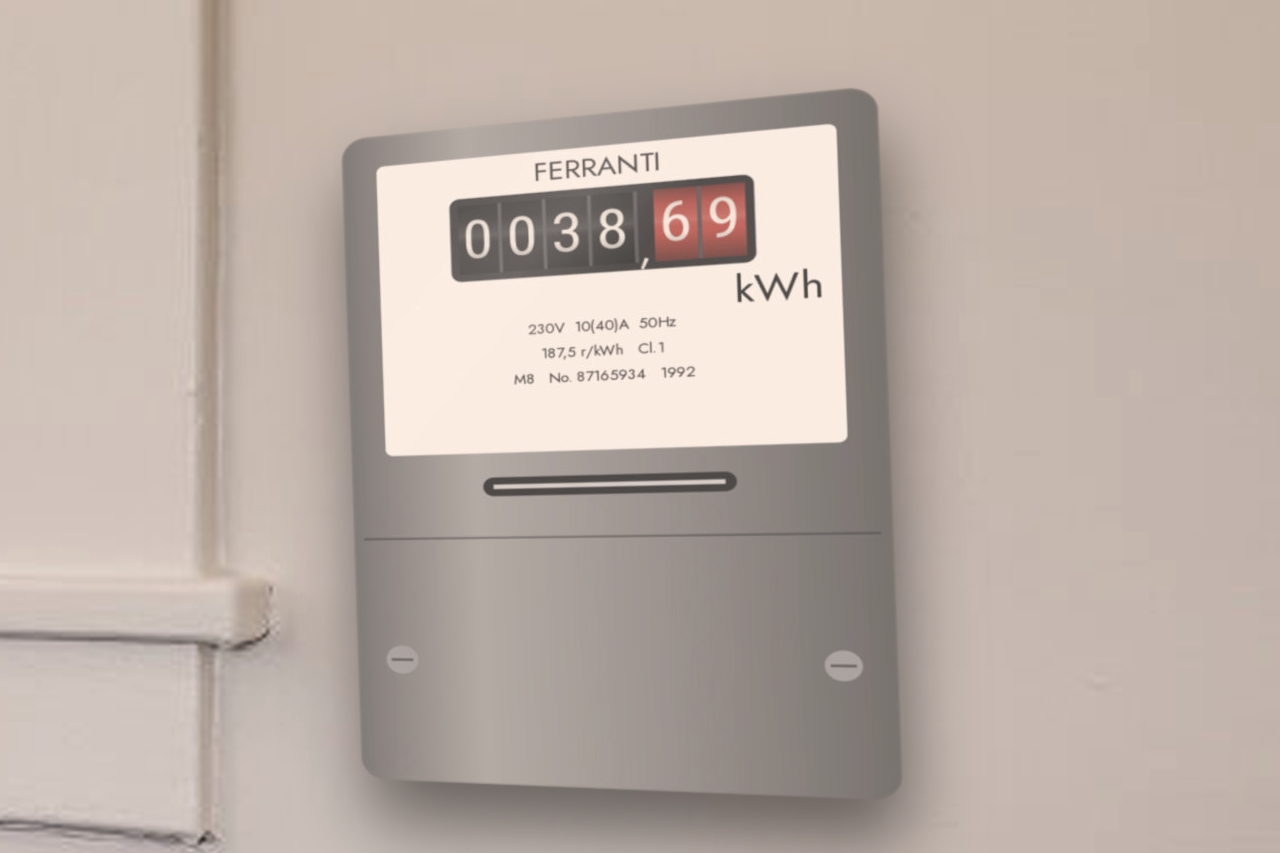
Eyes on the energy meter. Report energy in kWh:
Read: 38.69 kWh
